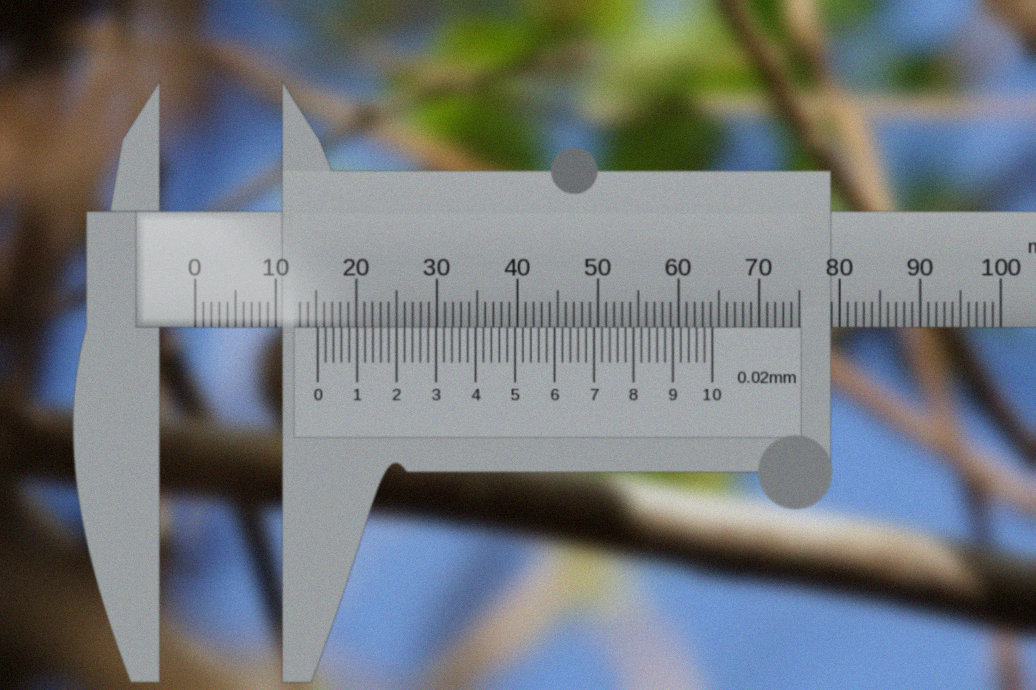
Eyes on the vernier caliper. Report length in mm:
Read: 15.2 mm
